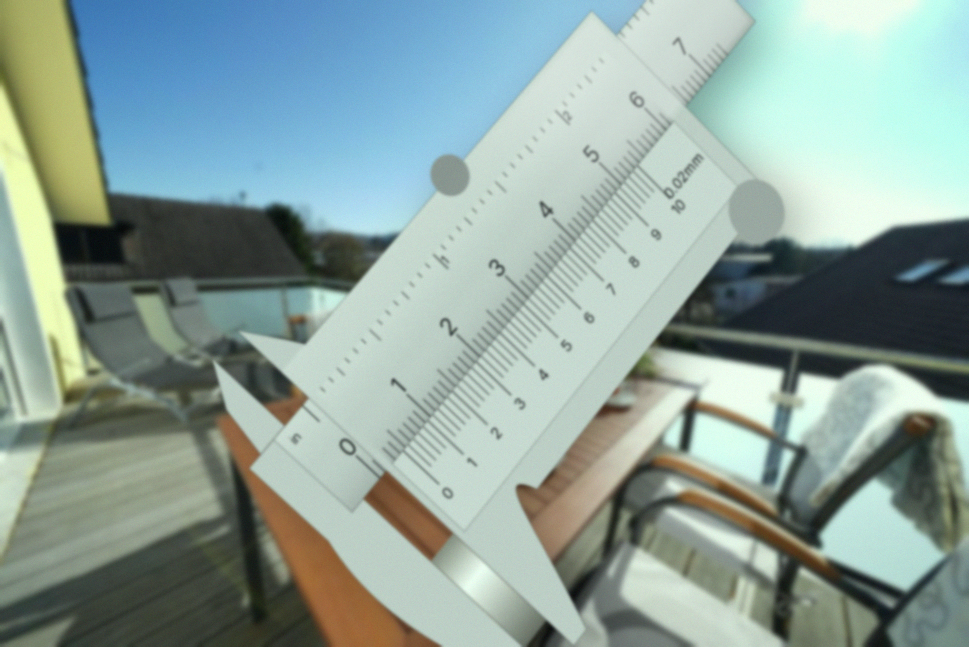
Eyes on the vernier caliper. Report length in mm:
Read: 4.5 mm
